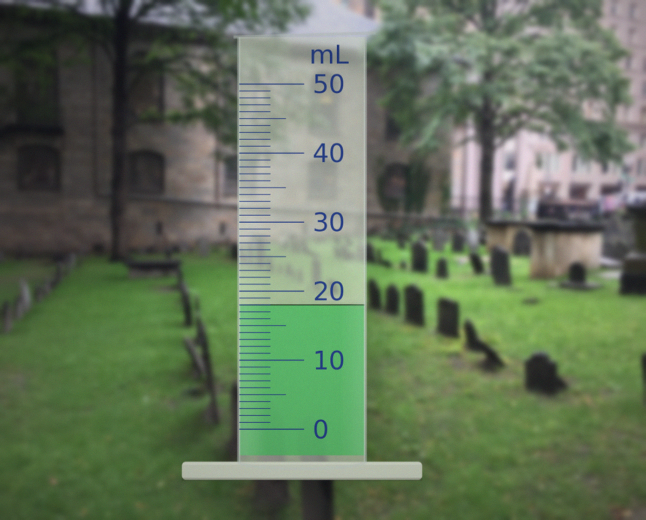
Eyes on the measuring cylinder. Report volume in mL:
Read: 18 mL
